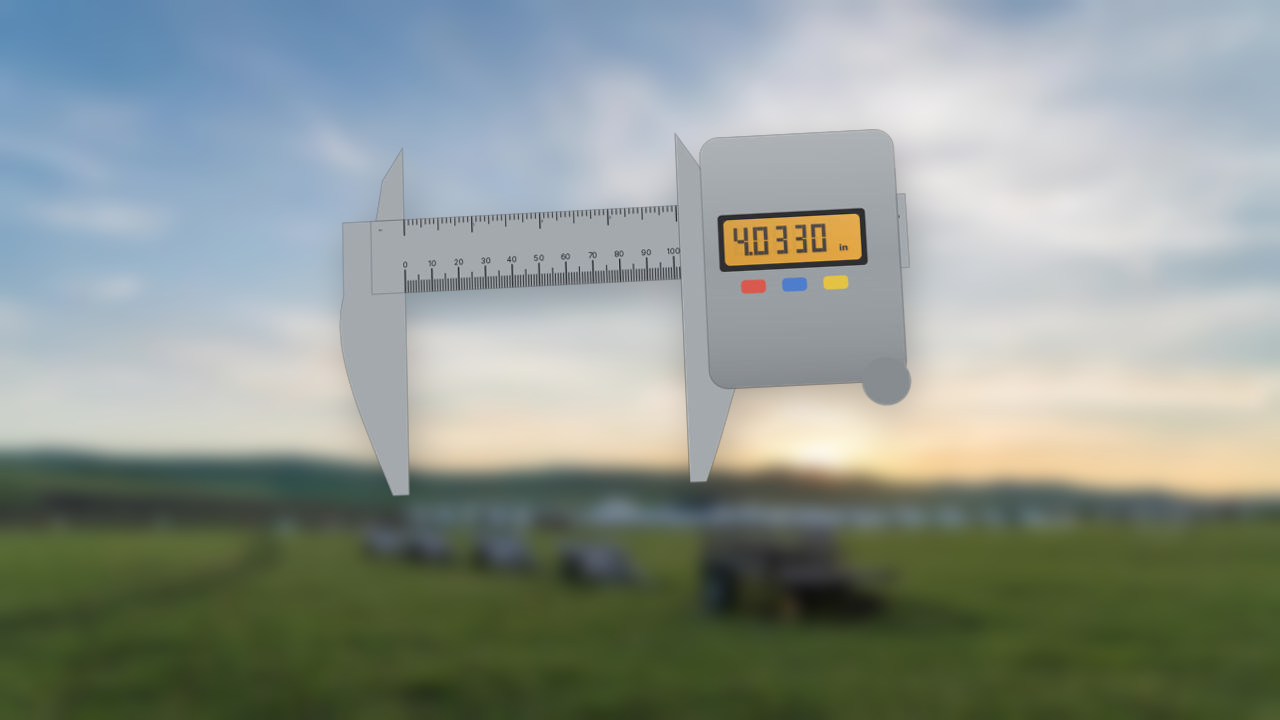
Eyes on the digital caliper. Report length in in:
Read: 4.0330 in
